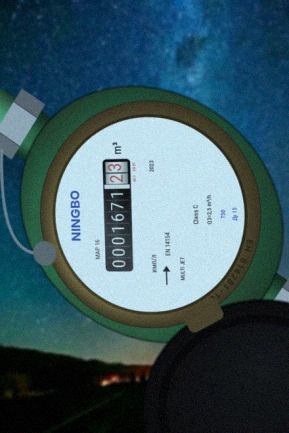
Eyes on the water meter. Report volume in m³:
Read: 1671.23 m³
